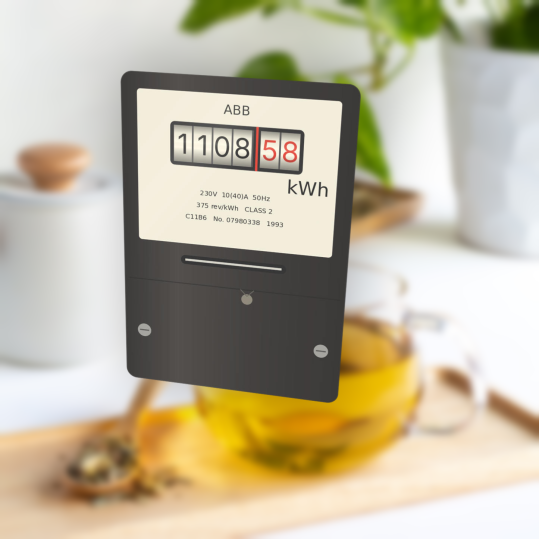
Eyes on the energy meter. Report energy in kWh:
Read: 1108.58 kWh
